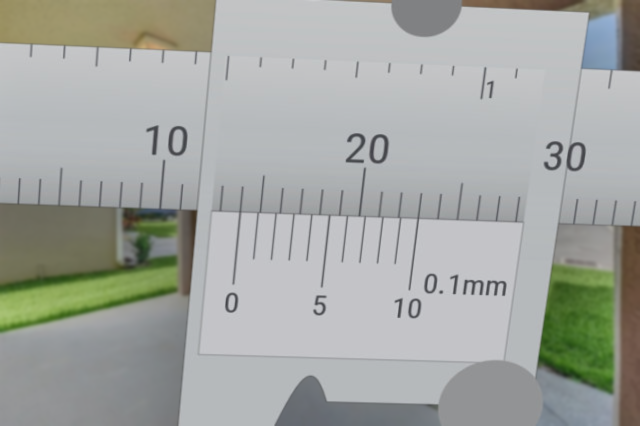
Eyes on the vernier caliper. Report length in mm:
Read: 14.0 mm
